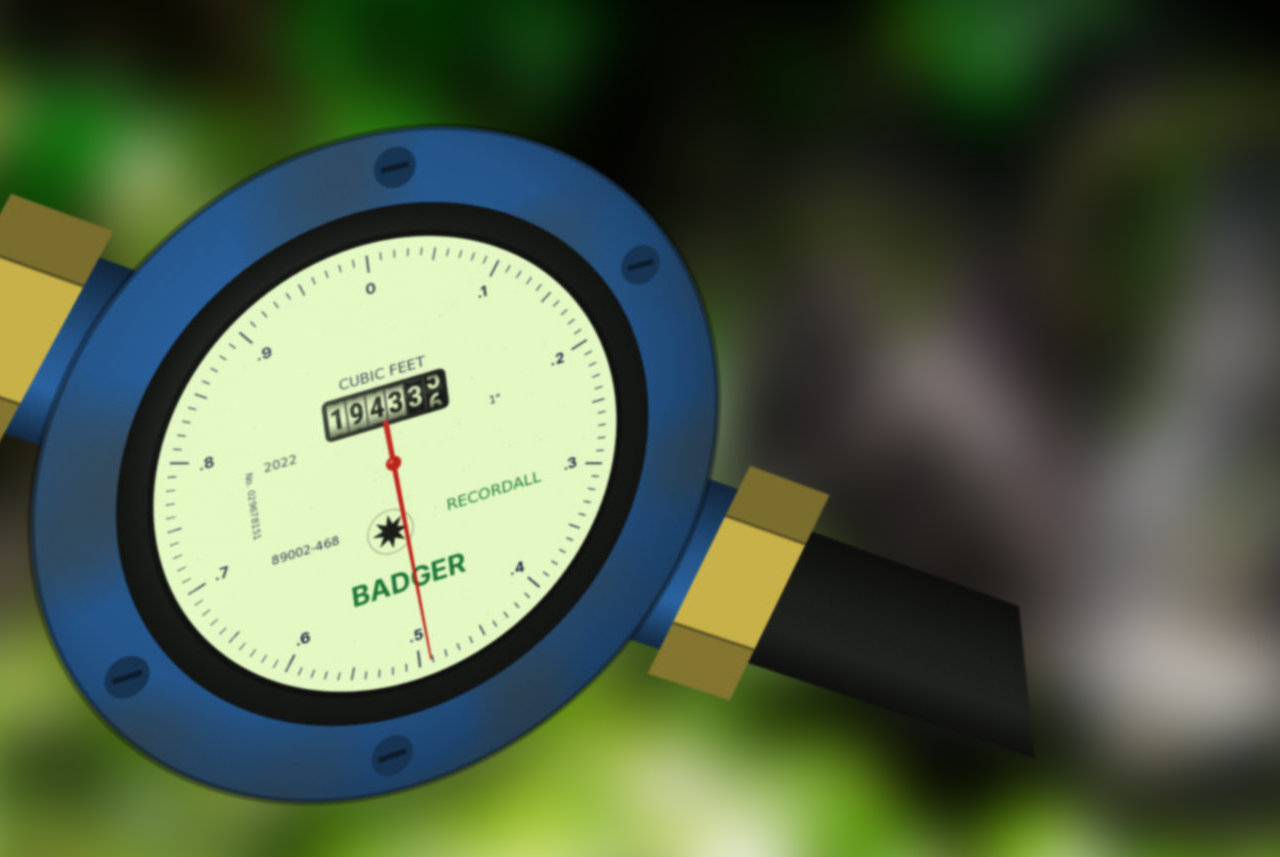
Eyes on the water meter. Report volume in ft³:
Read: 194335.49 ft³
